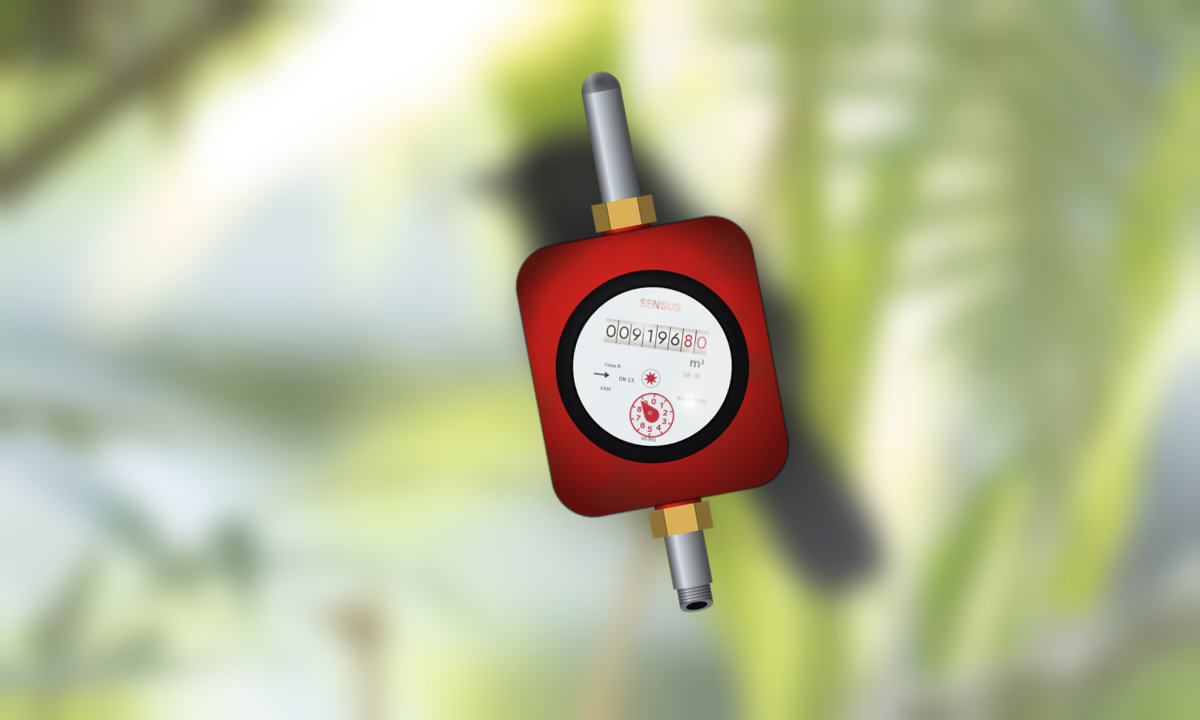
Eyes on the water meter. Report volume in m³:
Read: 9196.808 m³
